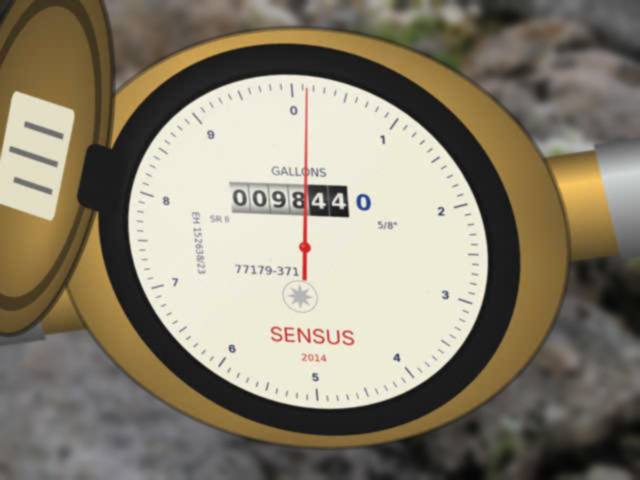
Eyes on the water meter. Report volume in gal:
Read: 98440.1 gal
